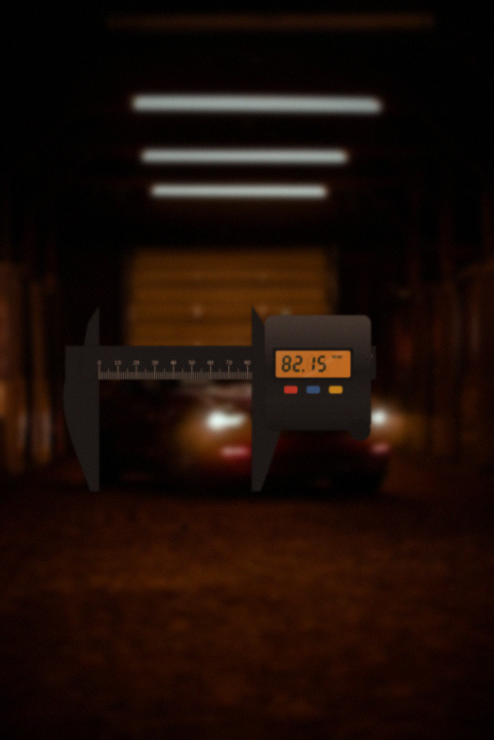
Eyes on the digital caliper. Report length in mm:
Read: 82.15 mm
